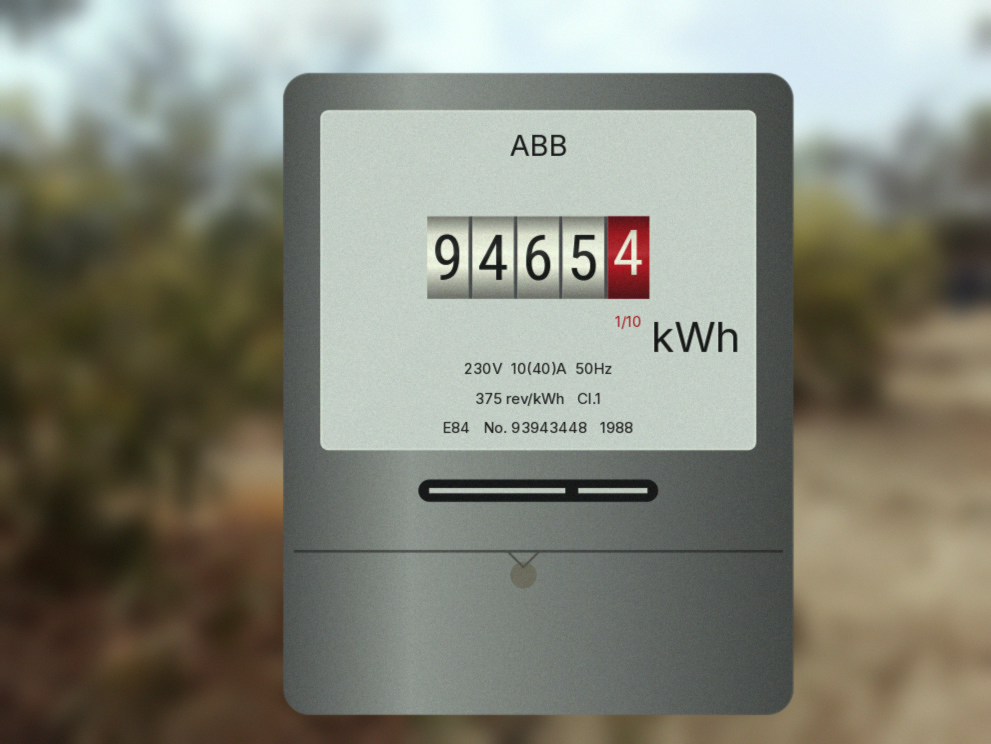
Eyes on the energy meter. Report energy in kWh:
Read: 9465.4 kWh
